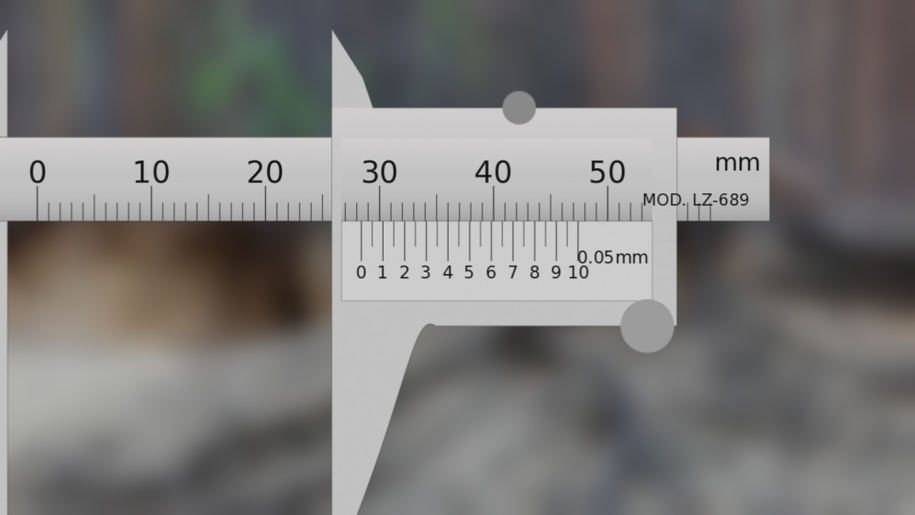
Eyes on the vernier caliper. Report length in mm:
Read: 28.4 mm
